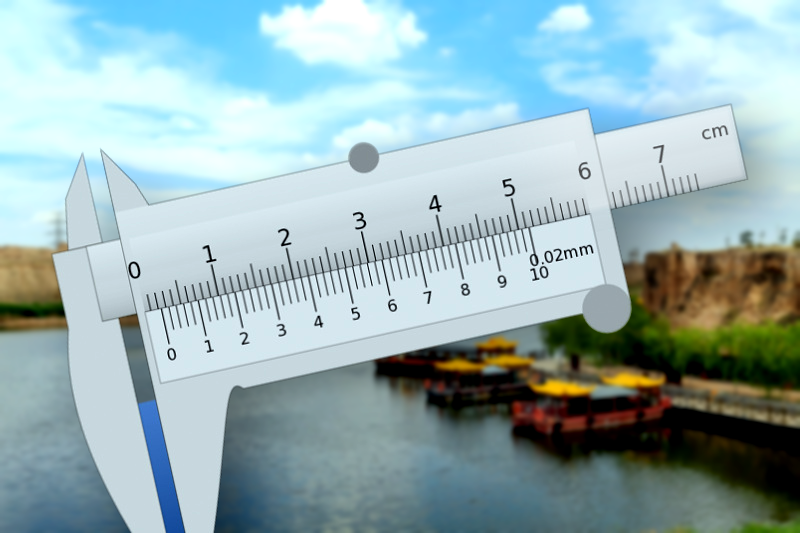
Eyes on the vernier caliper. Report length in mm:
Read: 2.4 mm
